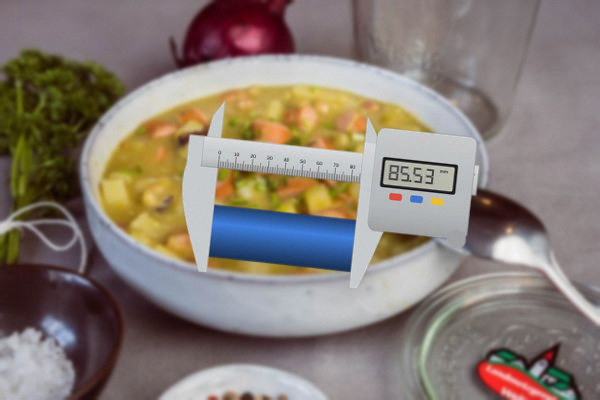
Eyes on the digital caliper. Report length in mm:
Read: 85.53 mm
